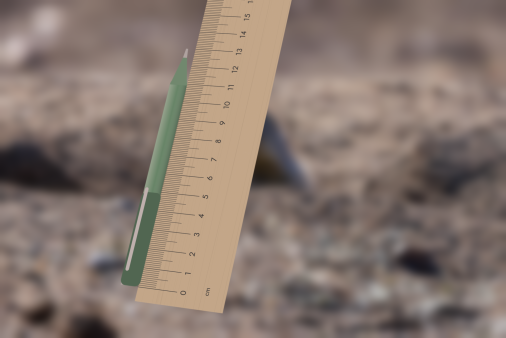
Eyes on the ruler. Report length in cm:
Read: 13 cm
